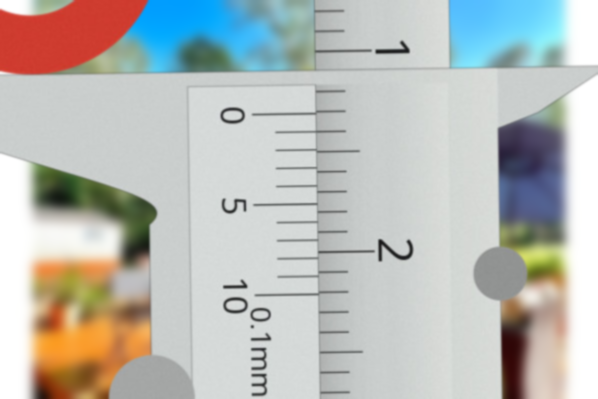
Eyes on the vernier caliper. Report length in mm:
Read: 13.1 mm
